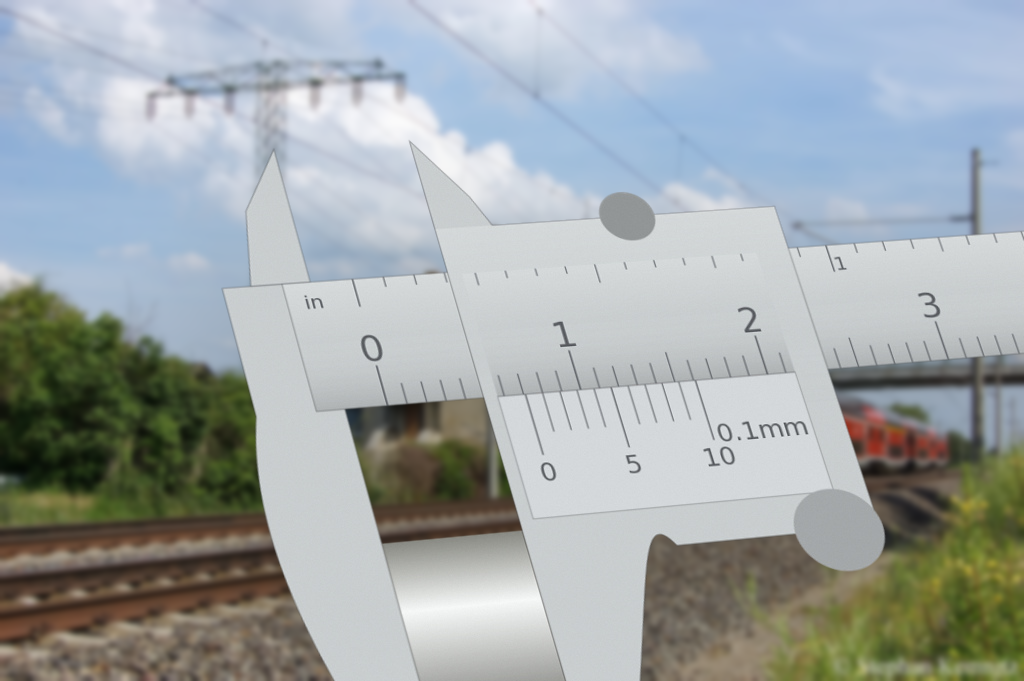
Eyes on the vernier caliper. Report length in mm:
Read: 7.1 mm
